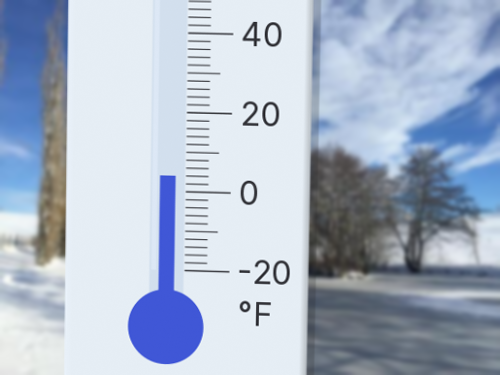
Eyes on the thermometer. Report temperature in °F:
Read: 4 °F
